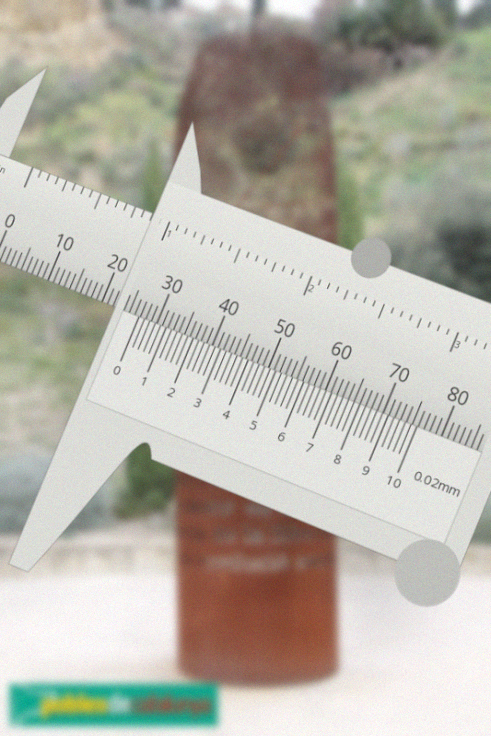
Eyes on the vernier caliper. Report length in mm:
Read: 26.8 mm
